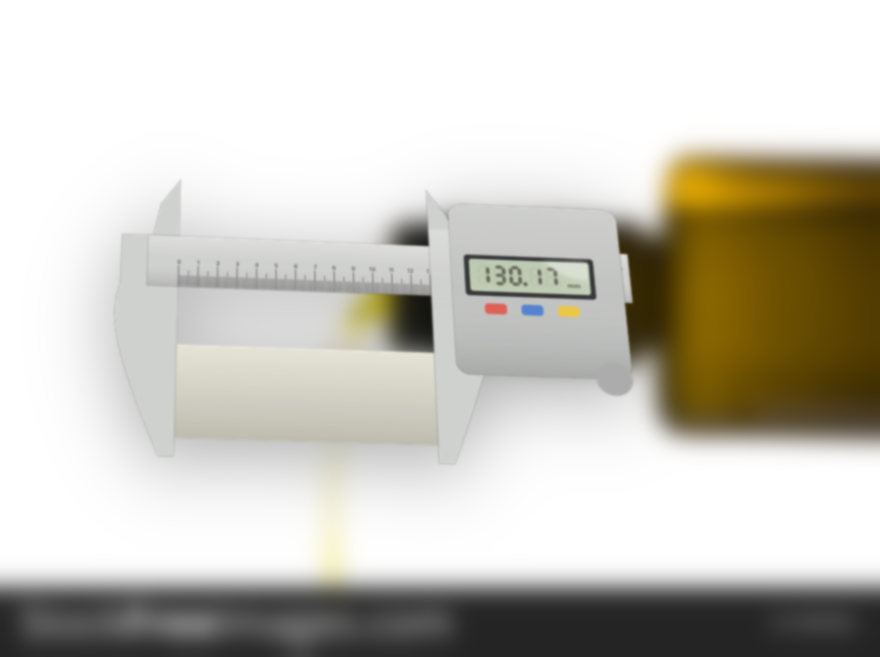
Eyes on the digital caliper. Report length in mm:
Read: 130.17 mm
